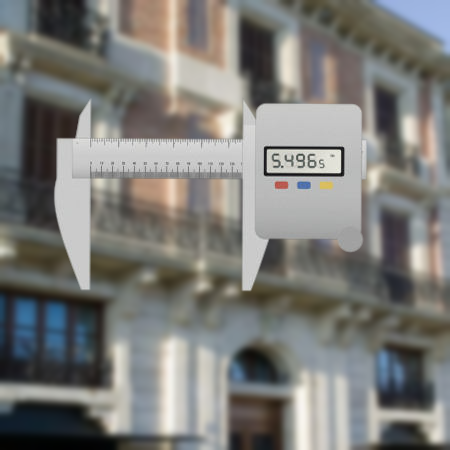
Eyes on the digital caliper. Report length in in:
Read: 5.4965 in
